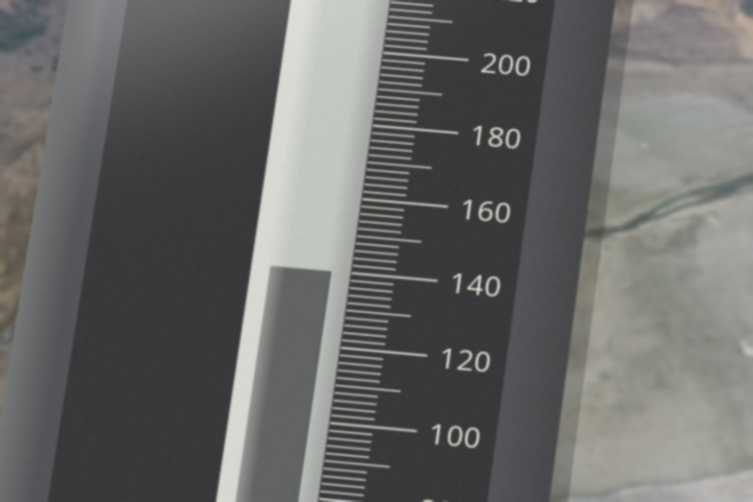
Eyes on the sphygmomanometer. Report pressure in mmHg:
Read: 140 mmHg
